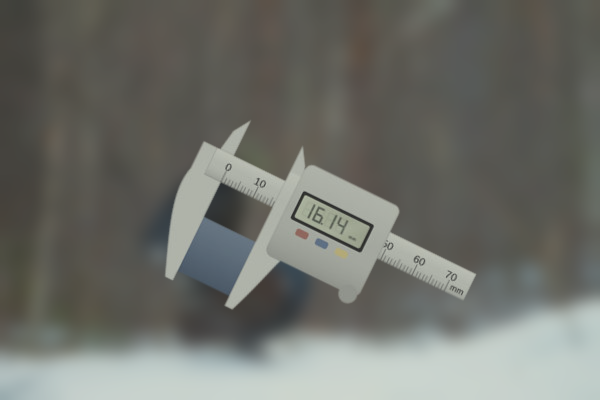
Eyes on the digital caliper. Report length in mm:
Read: 16.14 mm
